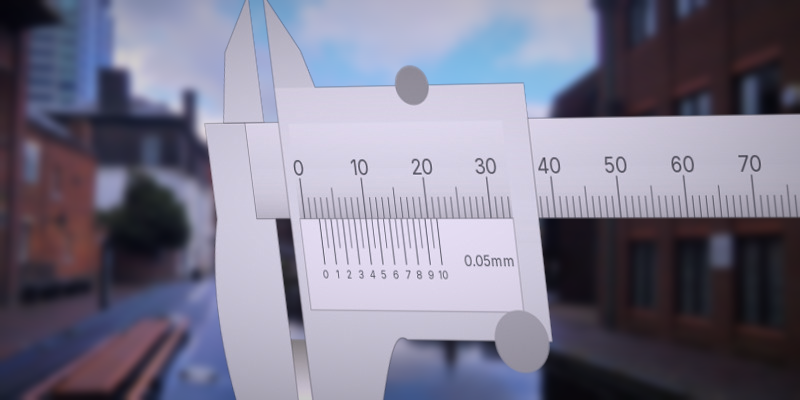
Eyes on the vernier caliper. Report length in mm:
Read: 2.4 mm
